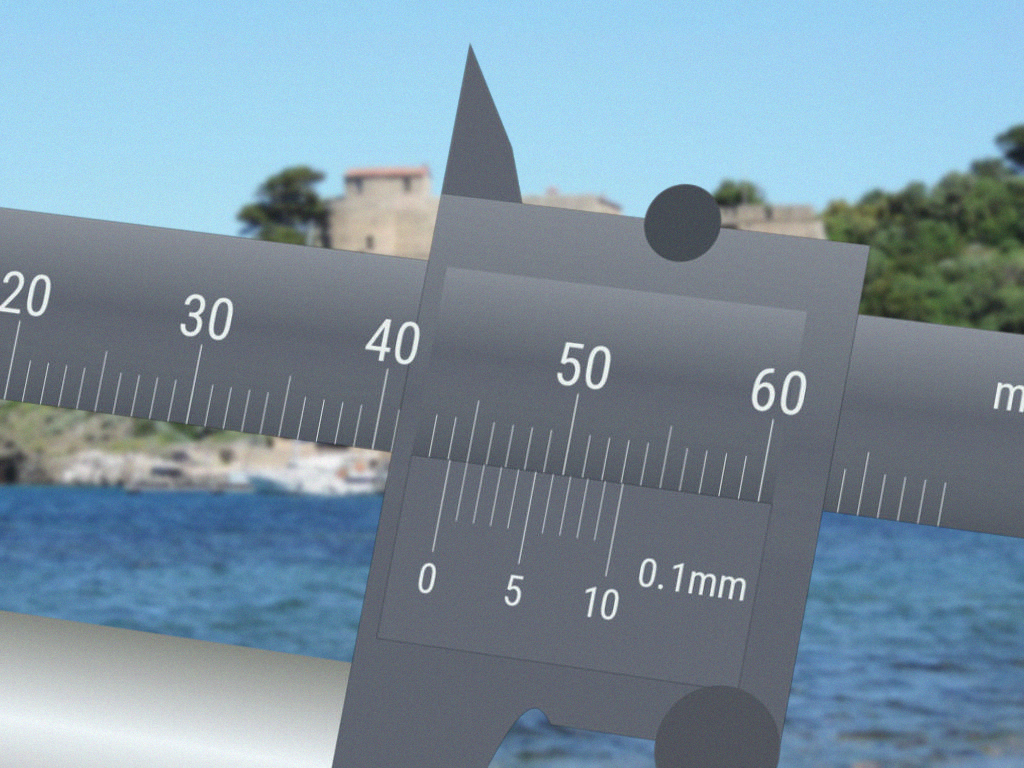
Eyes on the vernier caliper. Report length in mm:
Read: 44.1 mm
